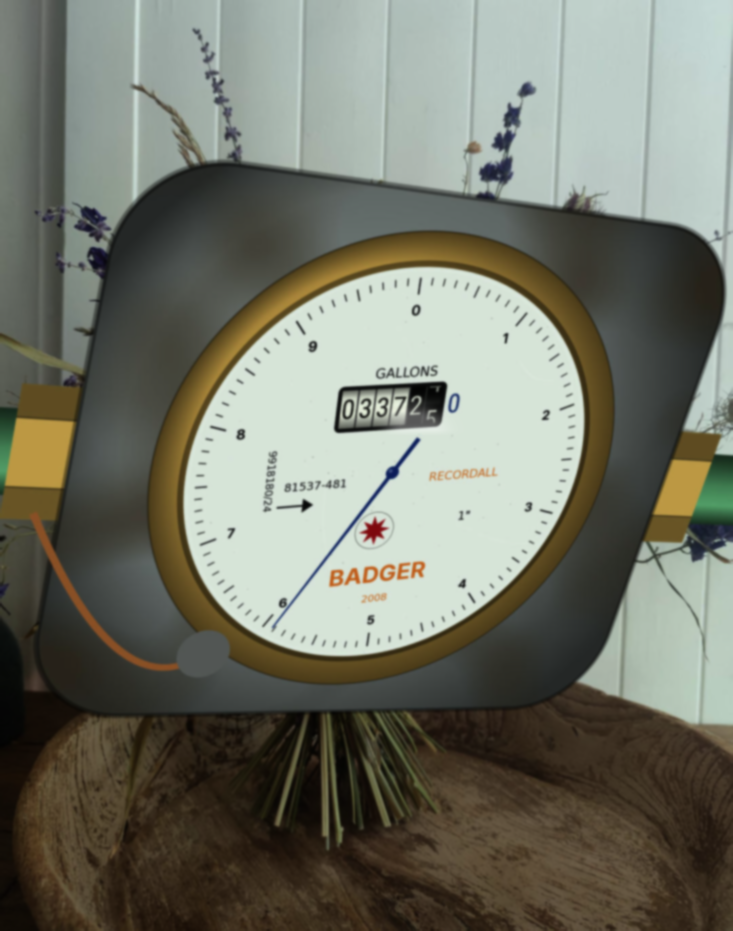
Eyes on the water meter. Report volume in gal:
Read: 337245.9 gal
